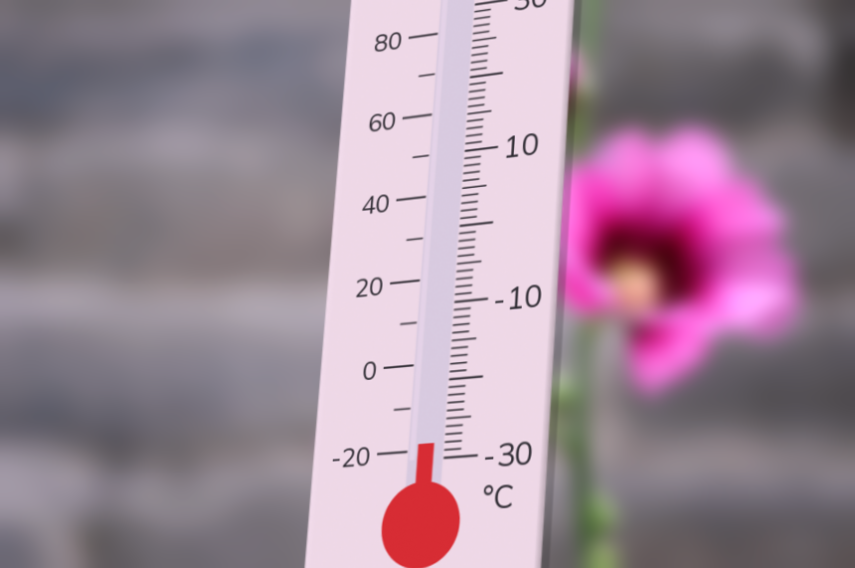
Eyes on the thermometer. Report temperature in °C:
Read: -28 °C
